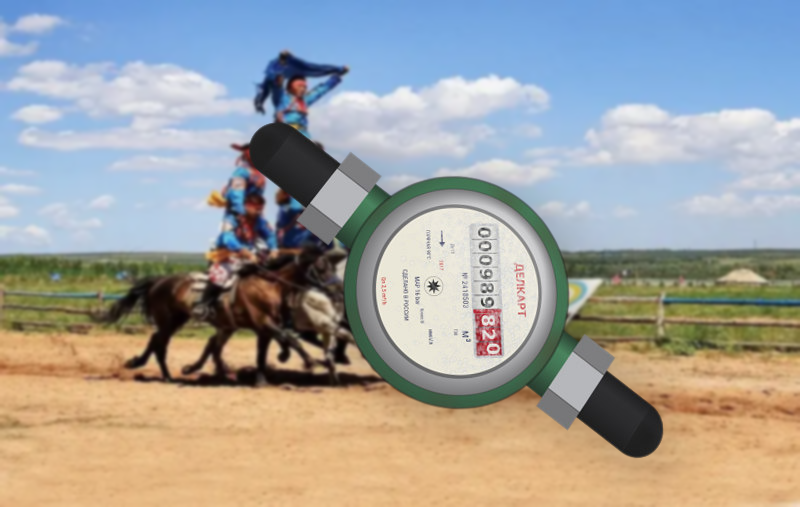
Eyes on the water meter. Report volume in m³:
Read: 989.820 m³
